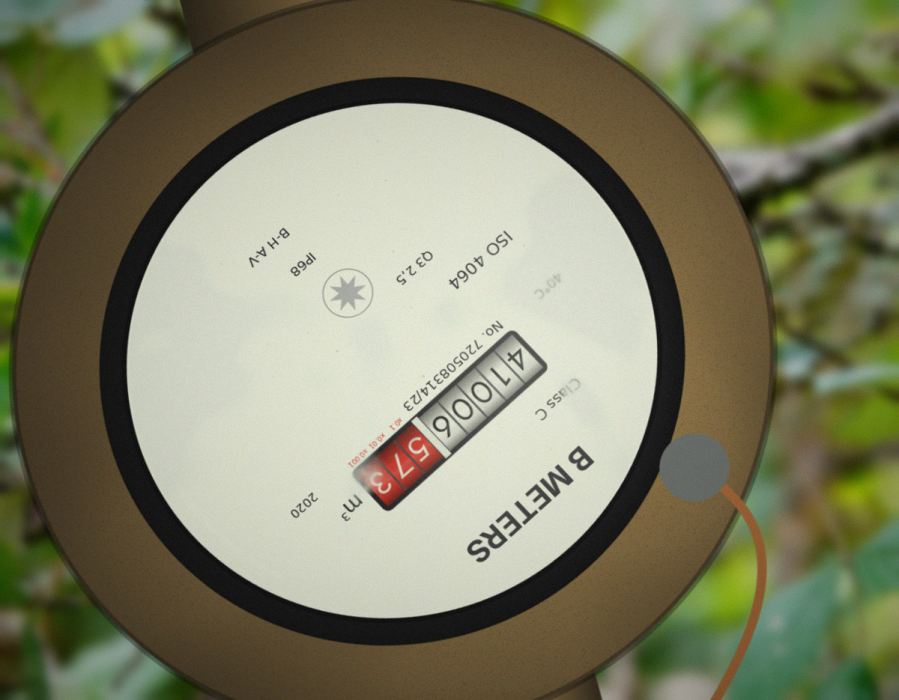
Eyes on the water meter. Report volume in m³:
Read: 41006.573 m³
